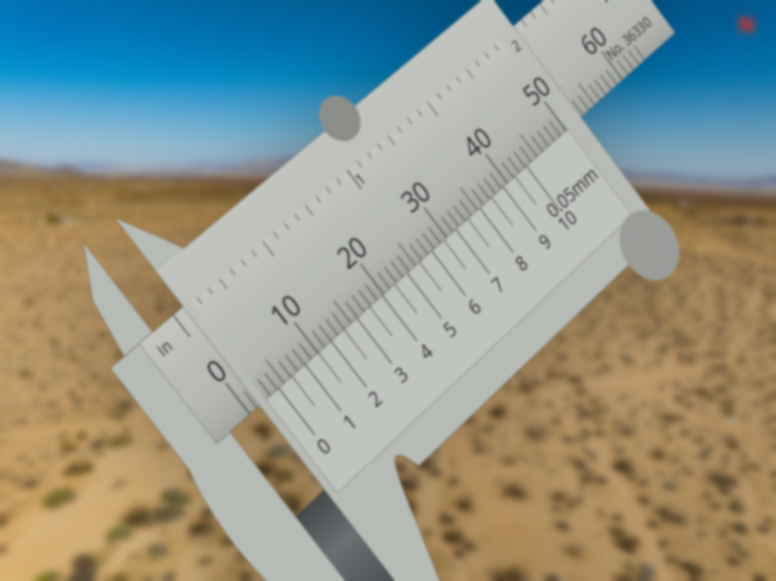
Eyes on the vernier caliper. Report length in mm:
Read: 4.2 mm
